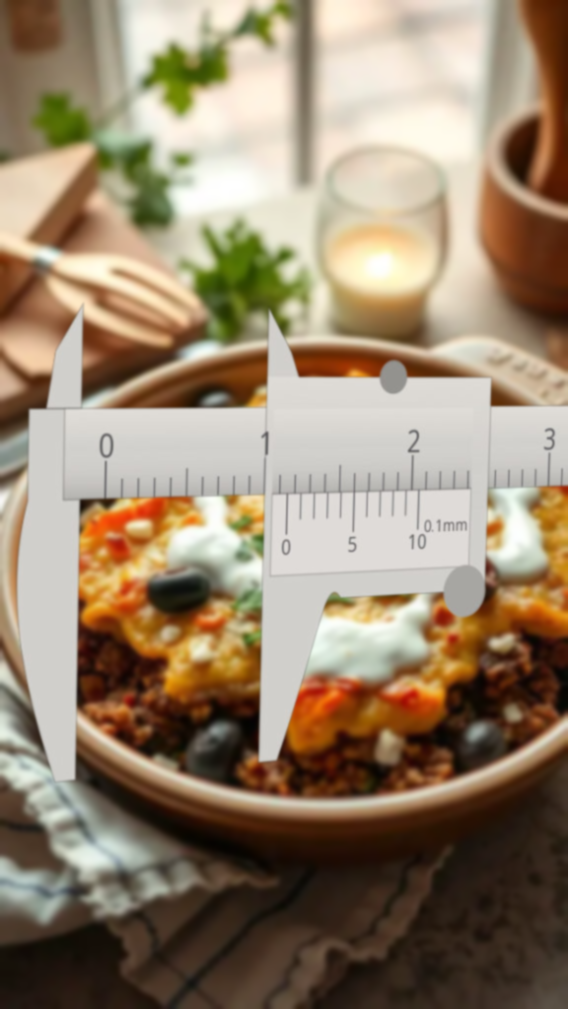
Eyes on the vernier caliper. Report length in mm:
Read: 11.5 mm
